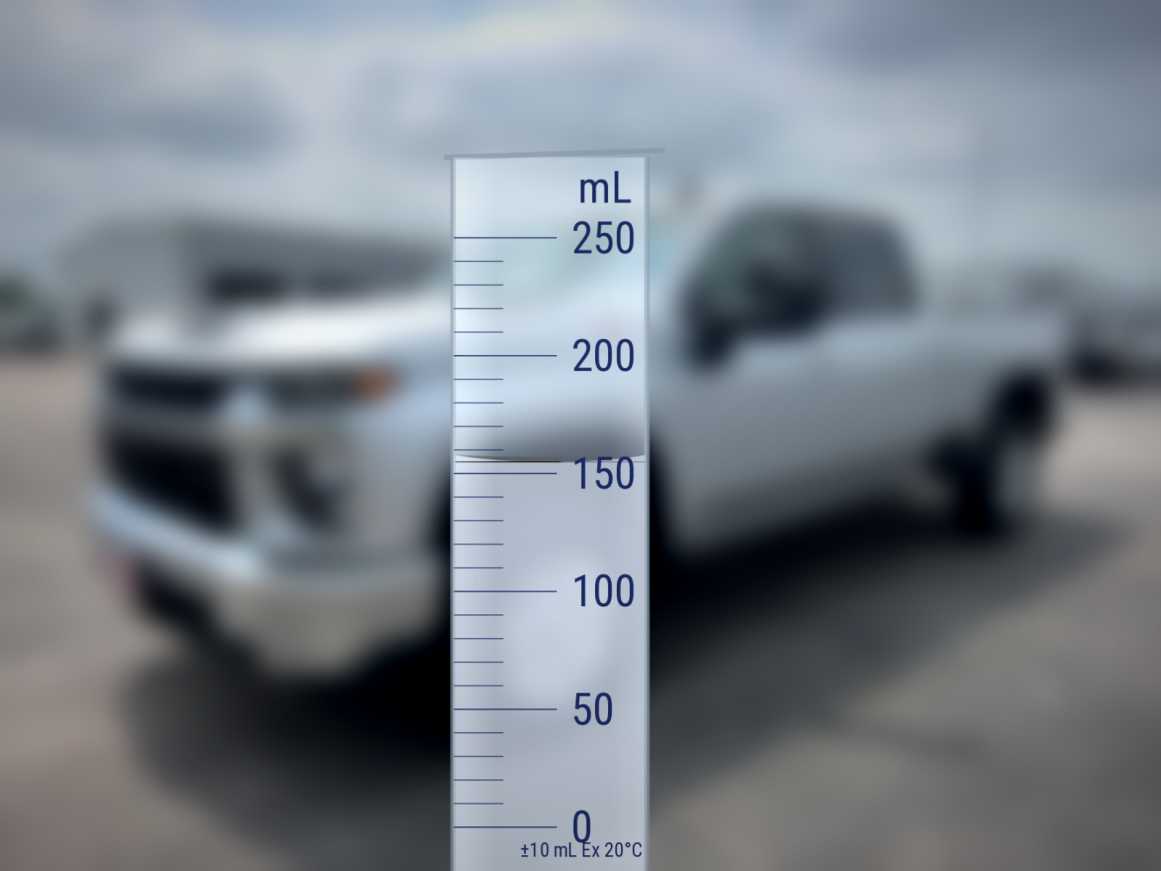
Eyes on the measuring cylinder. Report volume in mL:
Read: 155 mL
